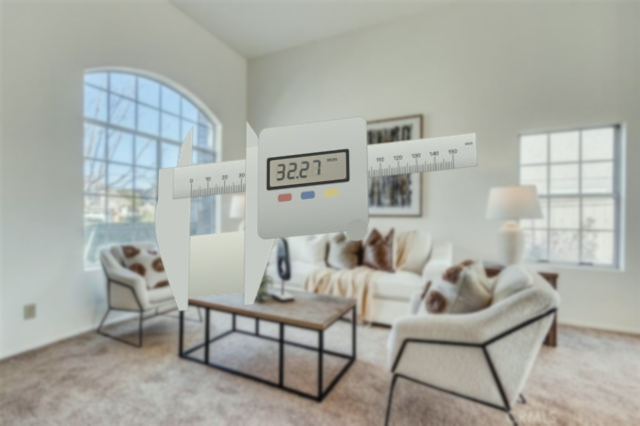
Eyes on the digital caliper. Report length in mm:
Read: 32.27 mm
